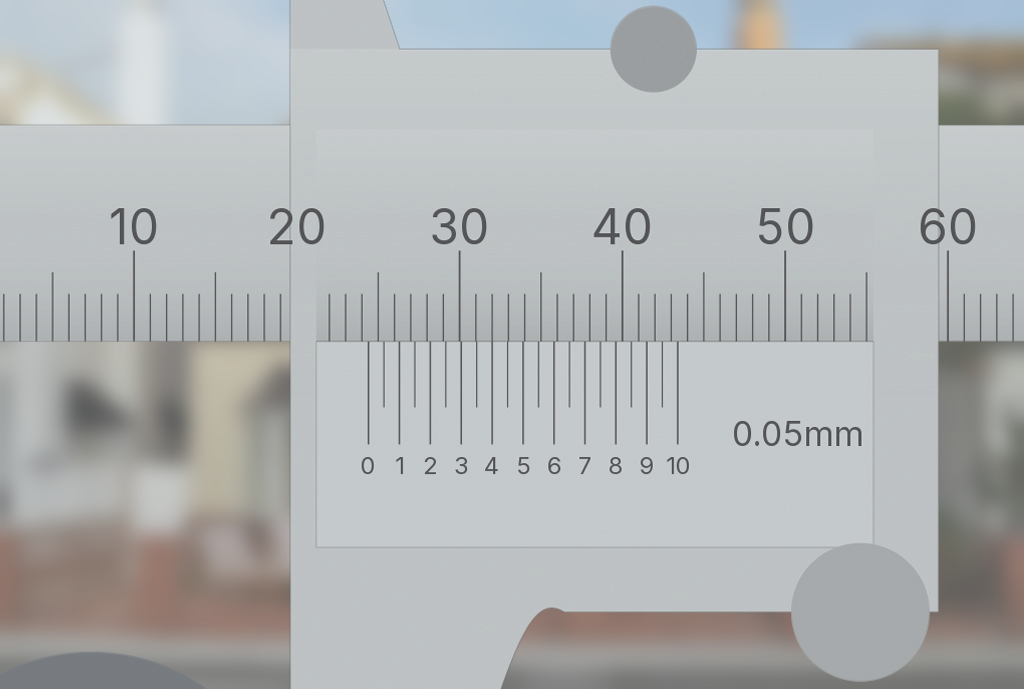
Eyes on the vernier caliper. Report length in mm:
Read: 24.4 mm
